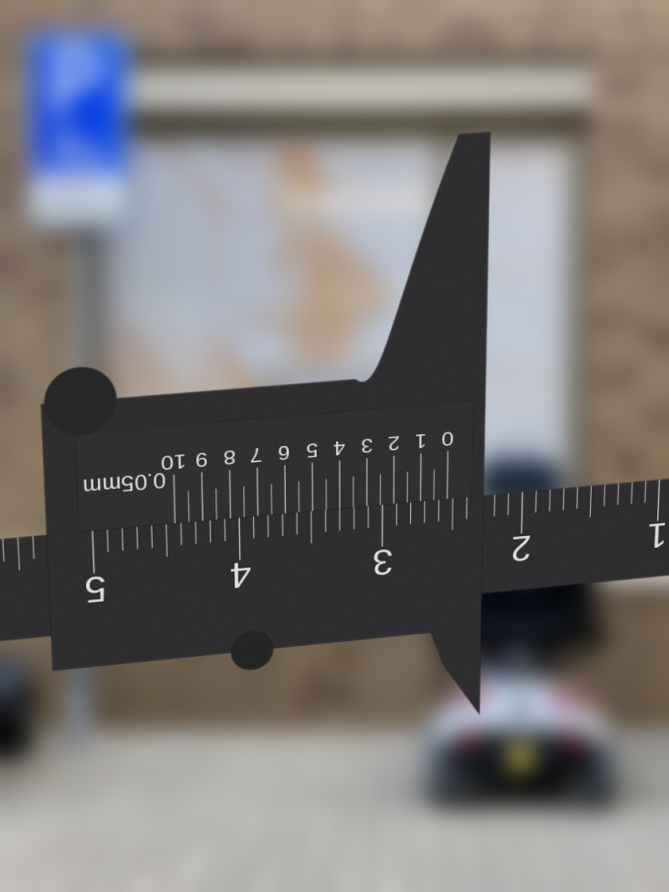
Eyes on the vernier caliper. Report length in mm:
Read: 25.4 mm
